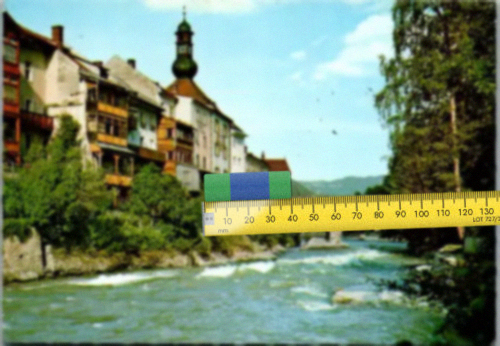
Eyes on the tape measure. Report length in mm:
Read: 40 mm
